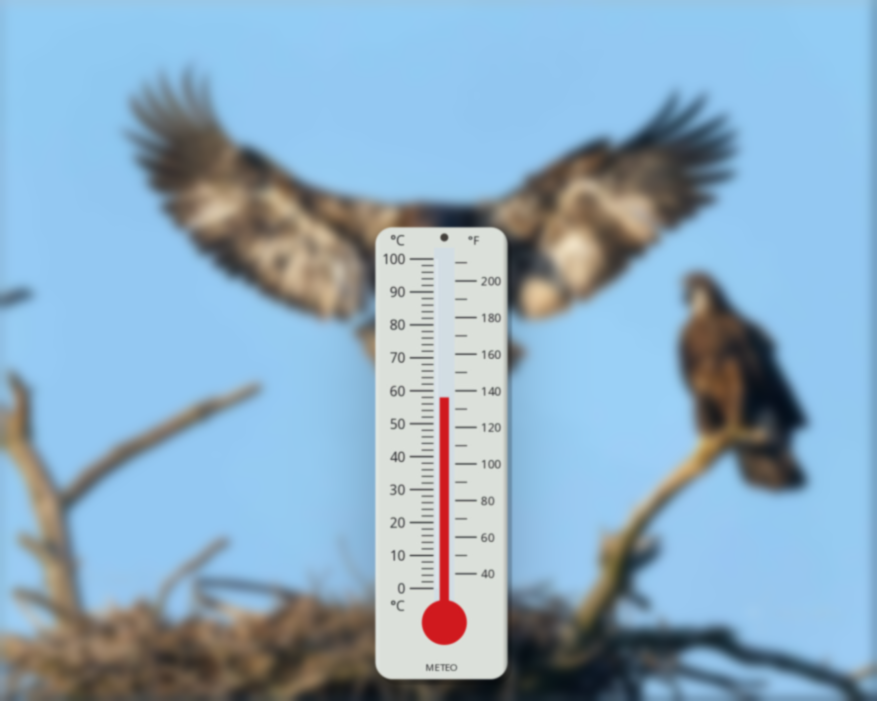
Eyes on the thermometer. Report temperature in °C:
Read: 58 °C
